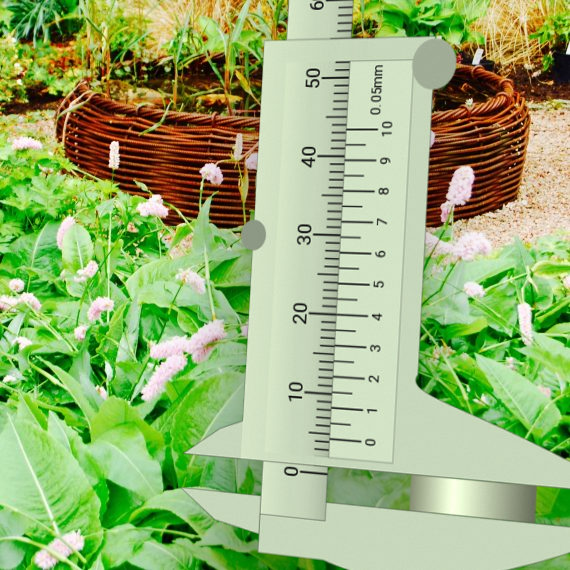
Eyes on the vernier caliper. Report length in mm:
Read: 4.4 mm
